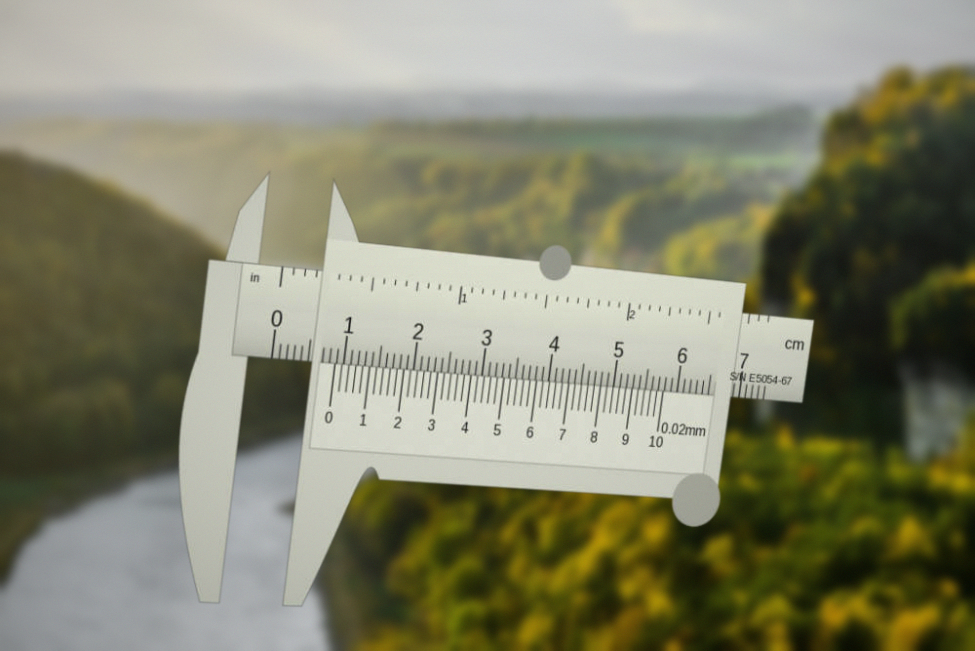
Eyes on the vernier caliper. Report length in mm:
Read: 8.8 mm
